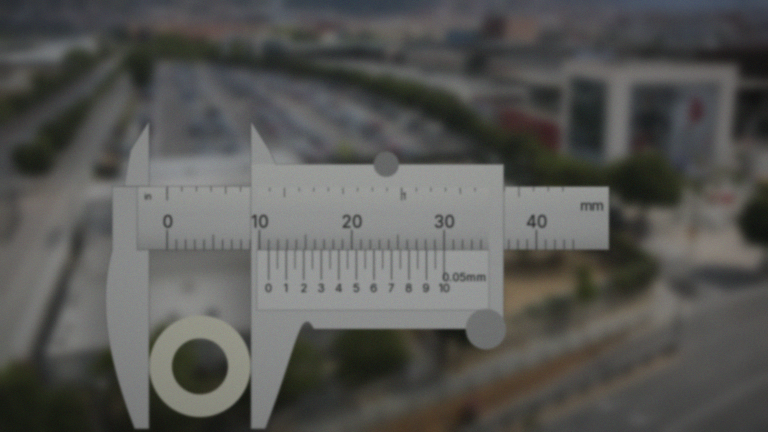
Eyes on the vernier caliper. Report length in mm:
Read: 11.0 mm
